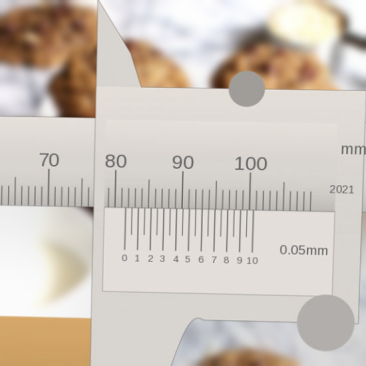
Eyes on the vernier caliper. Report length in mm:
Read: 81.6 mm
